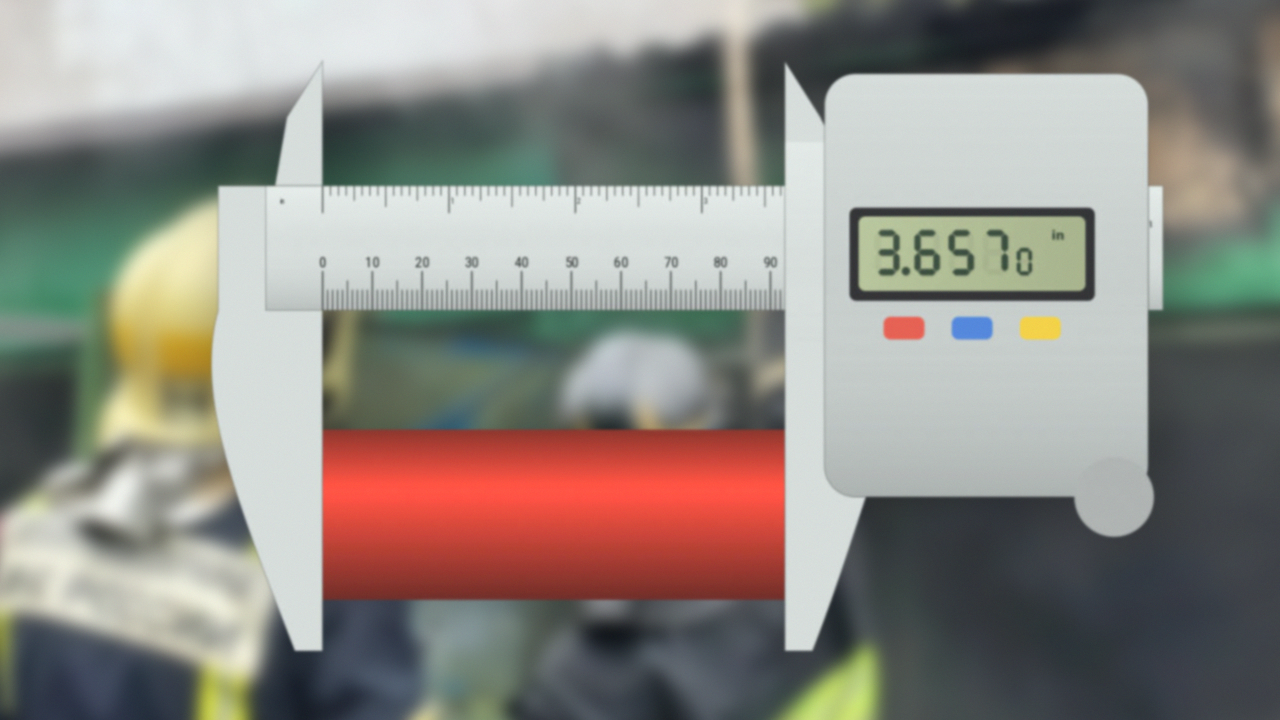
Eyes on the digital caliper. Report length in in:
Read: 3.6570 in
